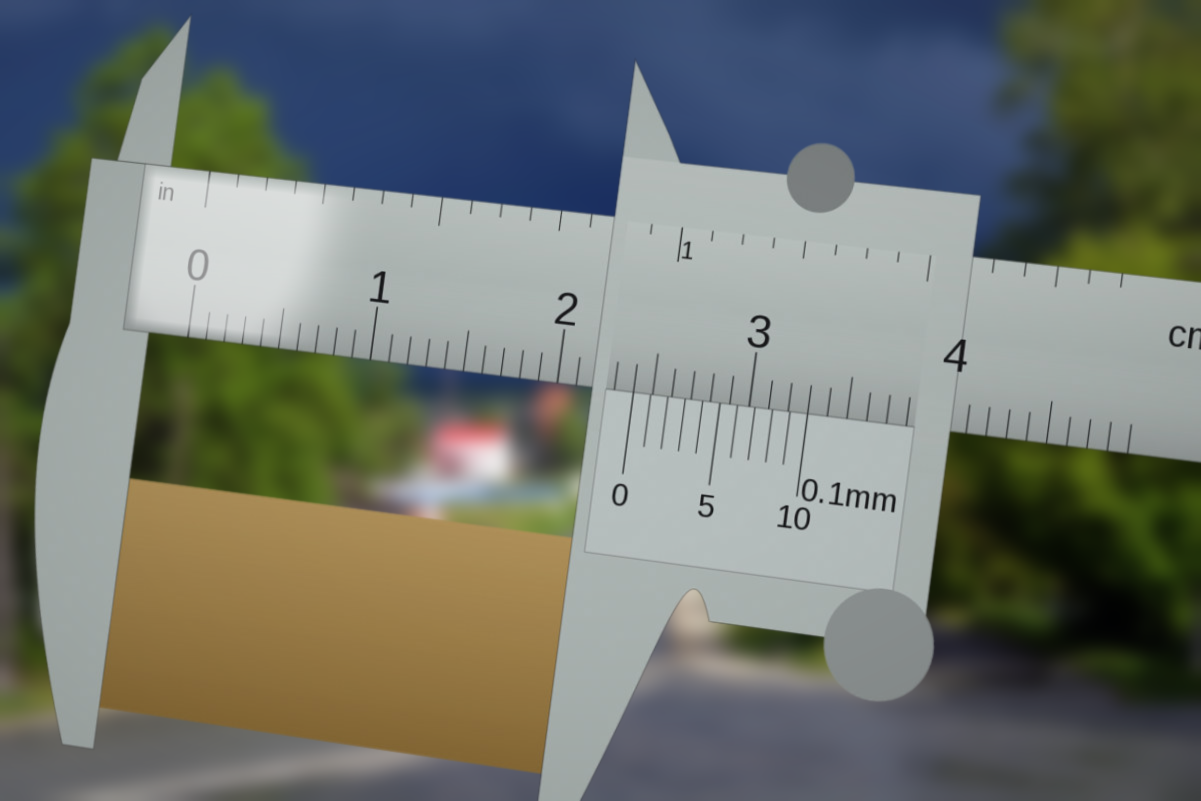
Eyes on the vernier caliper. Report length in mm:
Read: 24.0 mm
